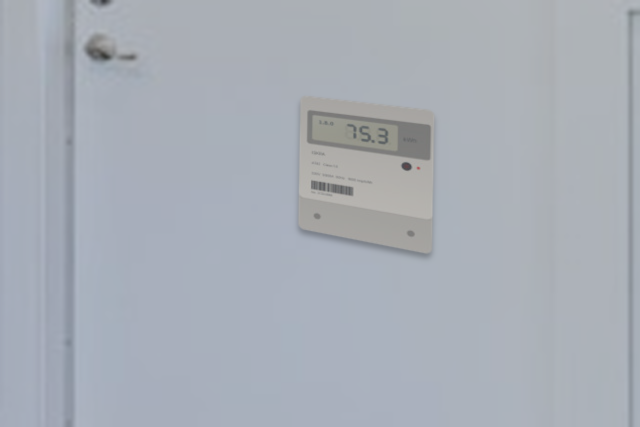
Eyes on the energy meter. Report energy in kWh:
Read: 75.3 kWh
